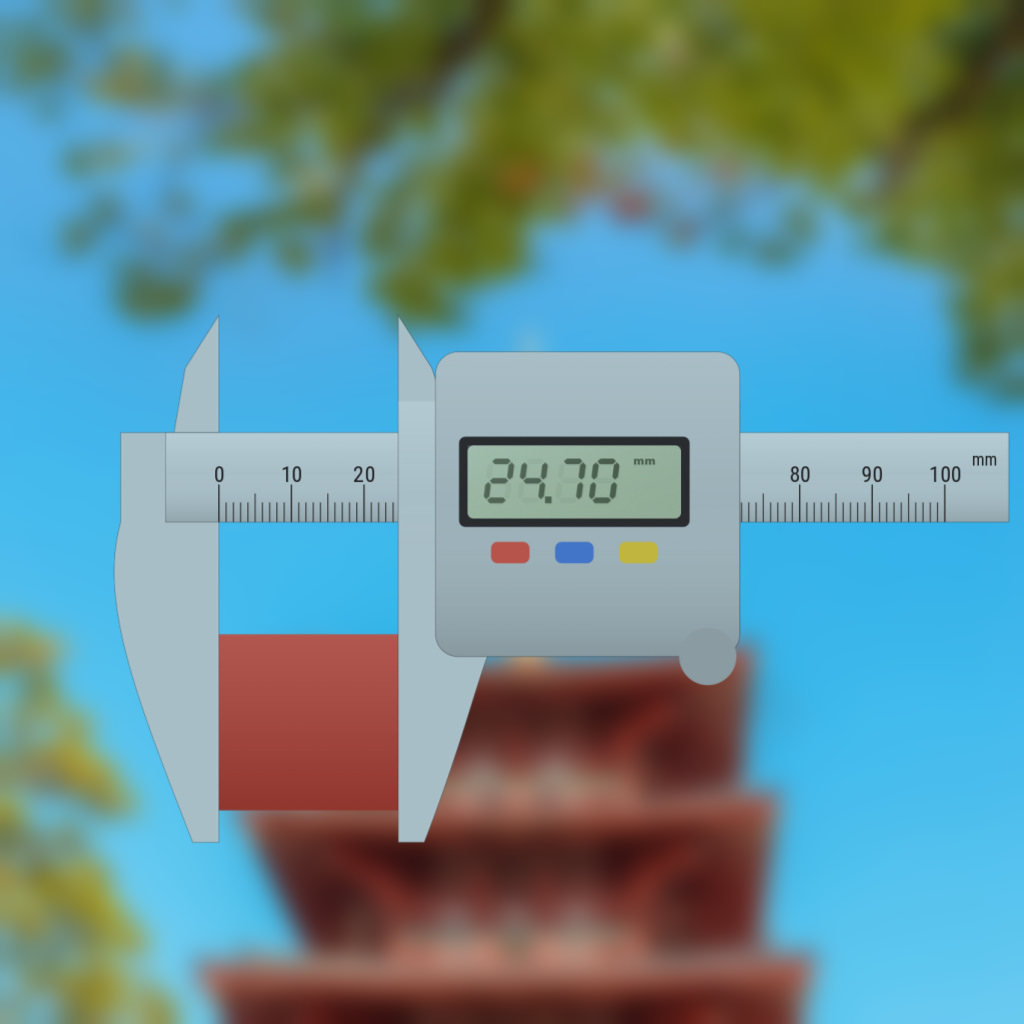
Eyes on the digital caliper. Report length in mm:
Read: 24.70 mm
